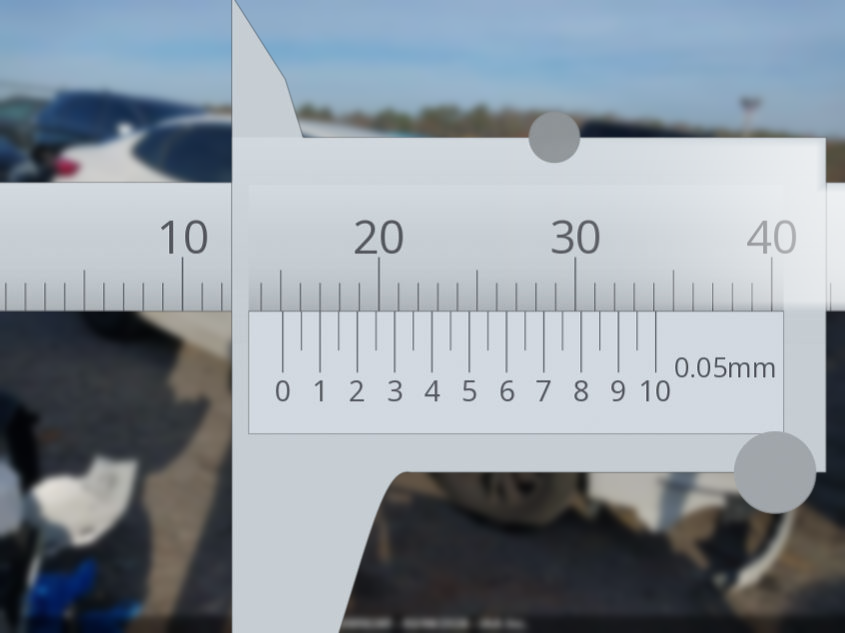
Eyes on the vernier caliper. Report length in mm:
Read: 15.1 mm
